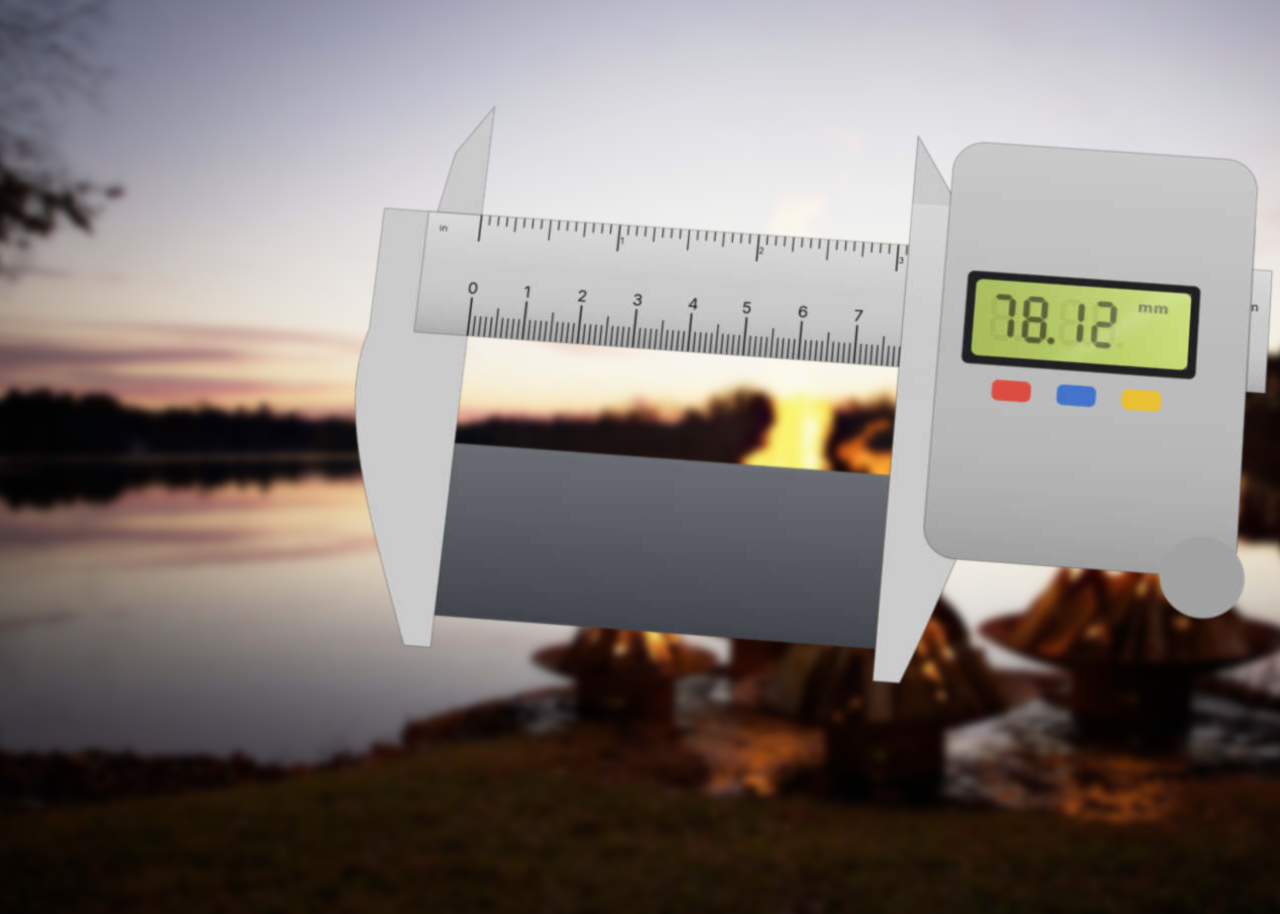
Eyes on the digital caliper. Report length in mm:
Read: 78.12 mm
